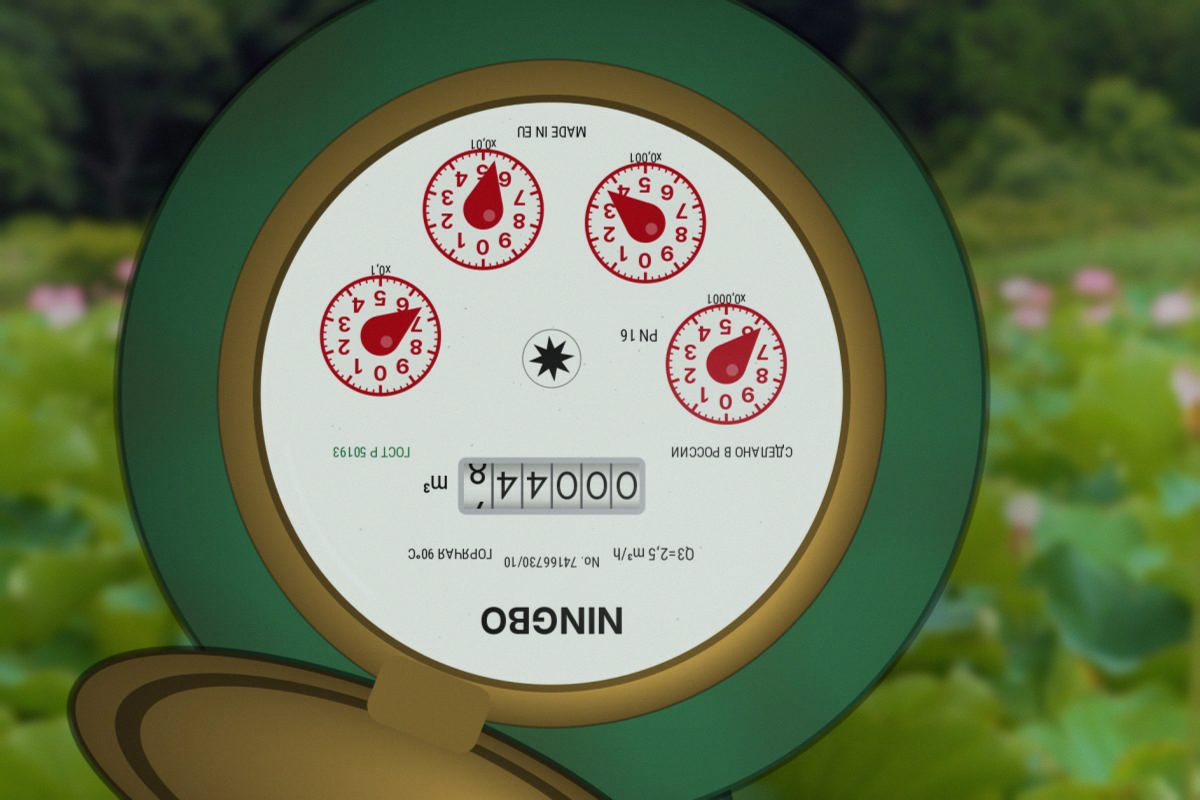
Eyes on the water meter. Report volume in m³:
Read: 447.6536 m³
